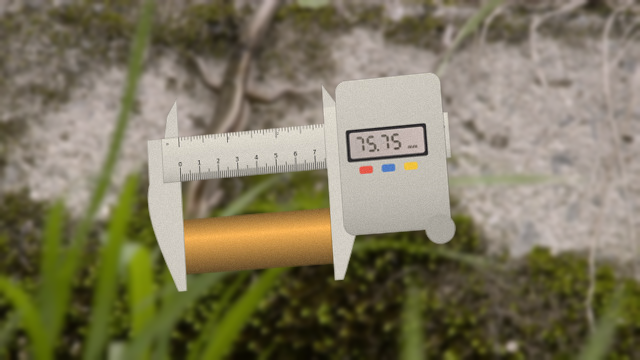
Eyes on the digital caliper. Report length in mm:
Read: 75.75 mm
